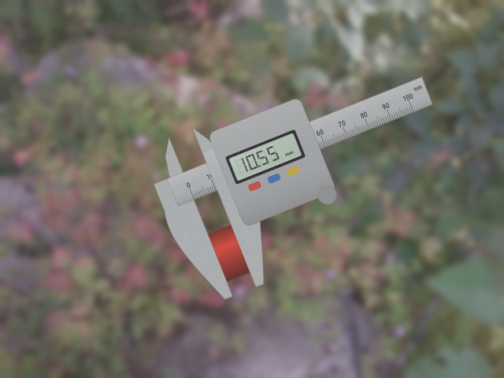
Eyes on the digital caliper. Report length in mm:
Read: 10.55 mm
